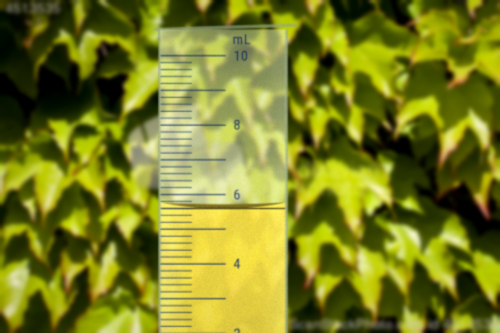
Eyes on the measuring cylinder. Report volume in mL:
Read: 5.6 mL
